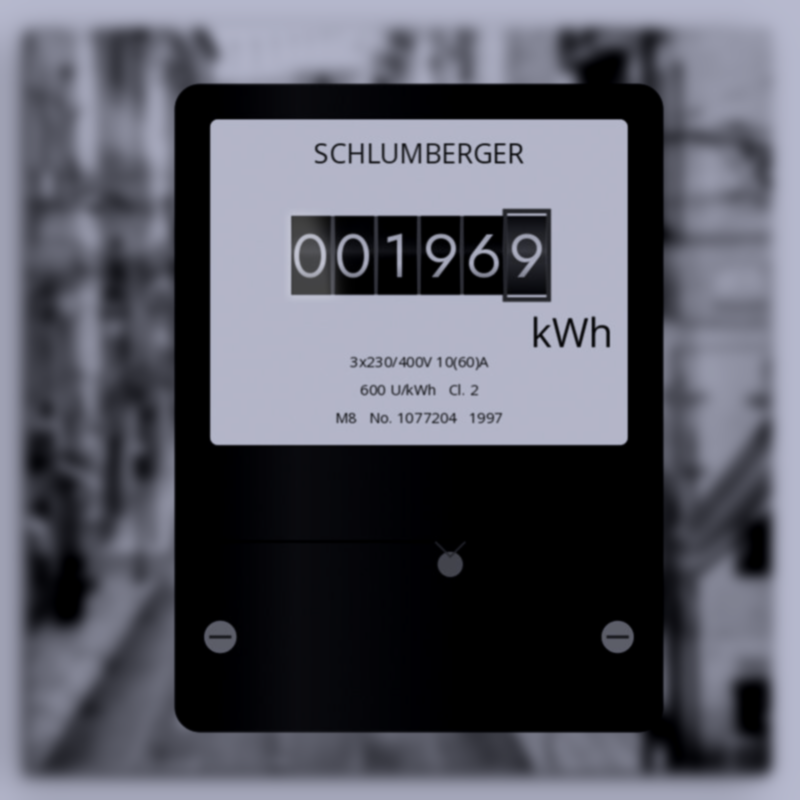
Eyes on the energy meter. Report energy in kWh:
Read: 196.9 kWh
